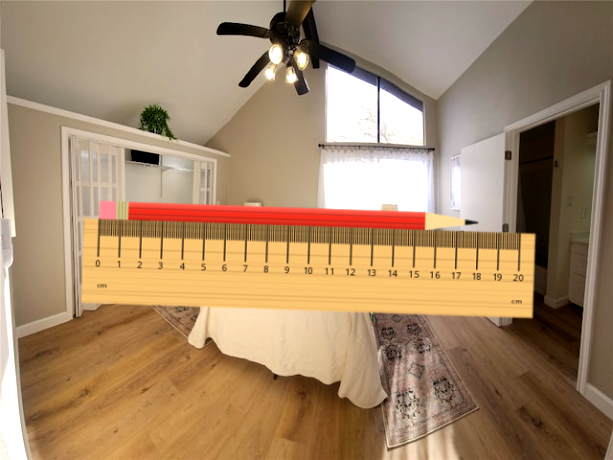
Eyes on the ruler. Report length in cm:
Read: 18 cm
